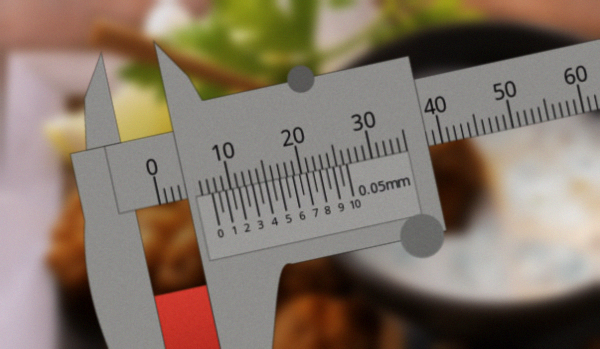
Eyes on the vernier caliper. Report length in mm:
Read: 7.4 mm
